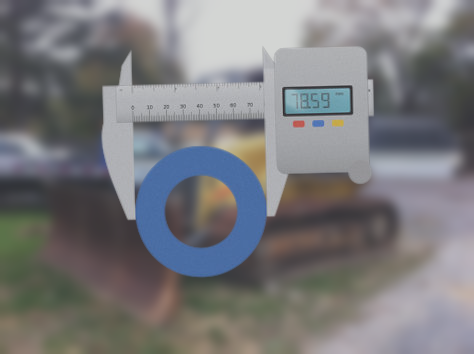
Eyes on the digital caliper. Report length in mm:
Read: 78.59 mm
